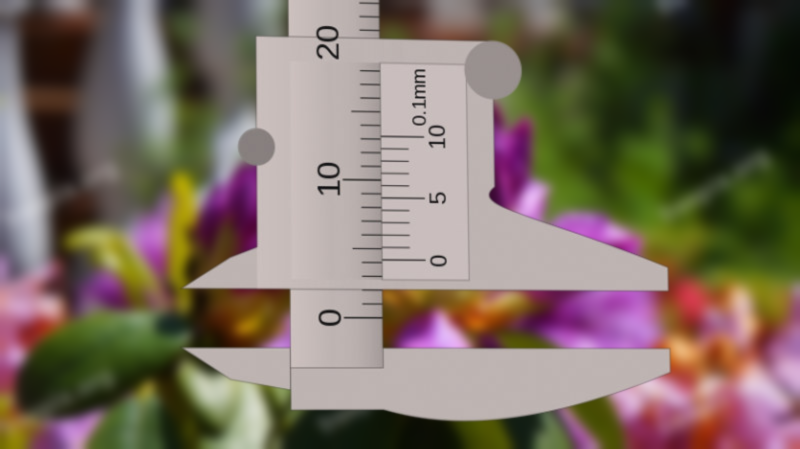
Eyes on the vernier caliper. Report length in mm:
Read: 4.2 mm
